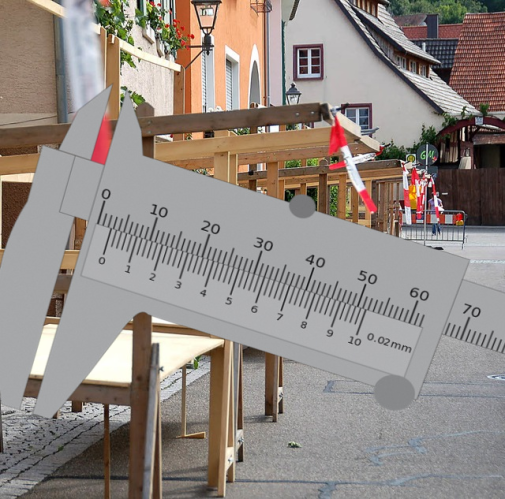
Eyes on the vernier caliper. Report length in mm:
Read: 2.6 mm
